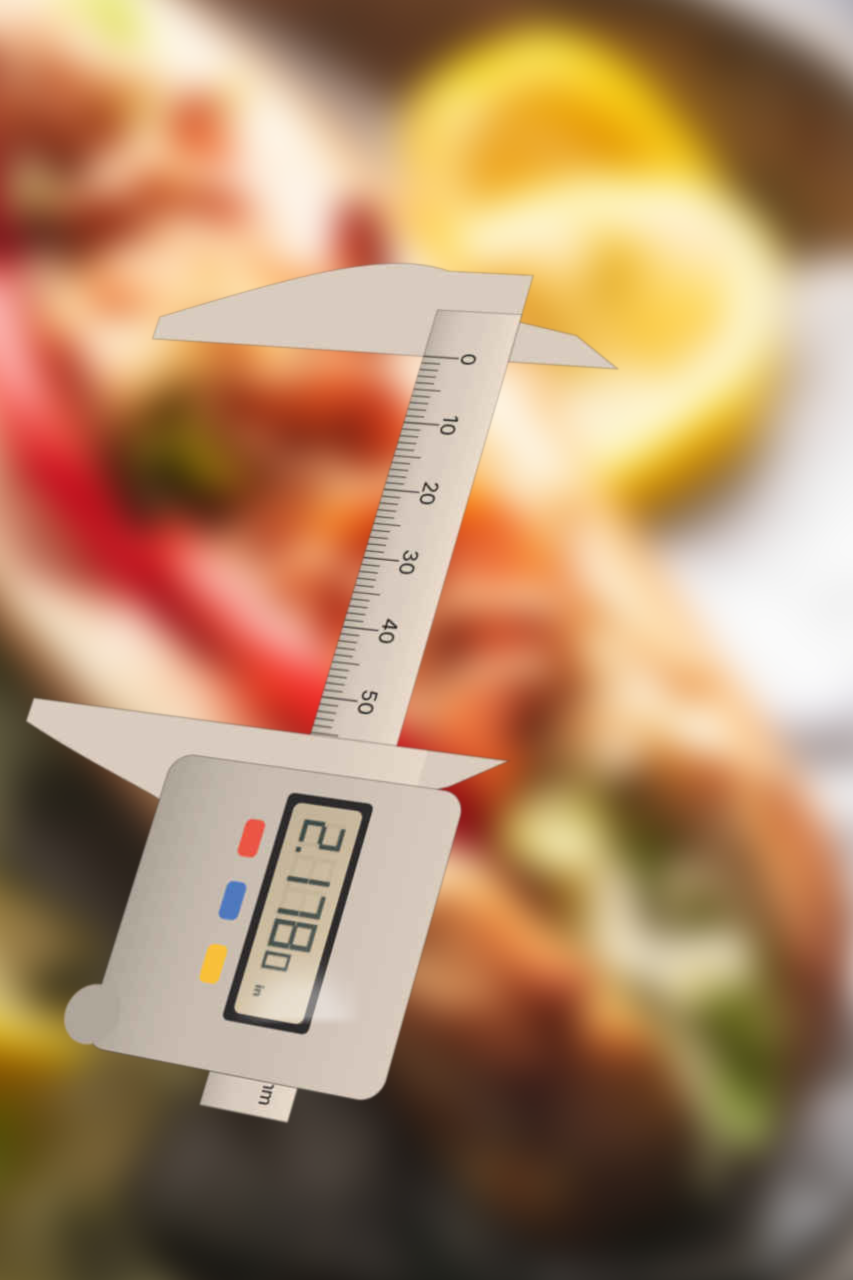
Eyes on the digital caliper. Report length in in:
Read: 2.1780 in
